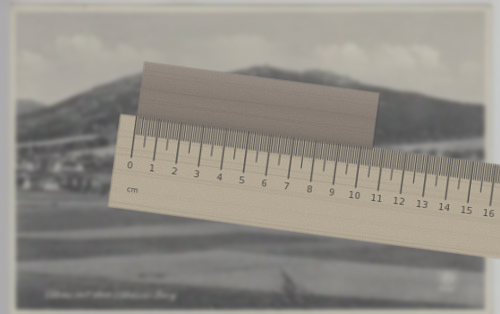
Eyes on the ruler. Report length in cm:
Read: 10.5 cm
